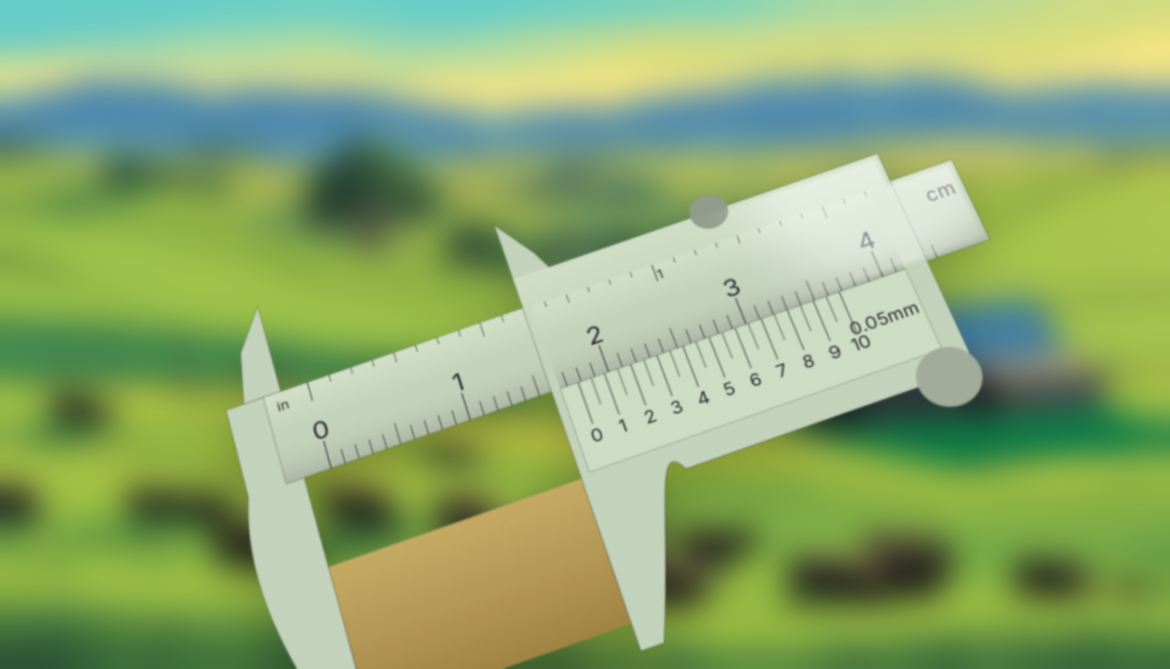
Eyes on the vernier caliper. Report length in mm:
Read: 17.8 mm
